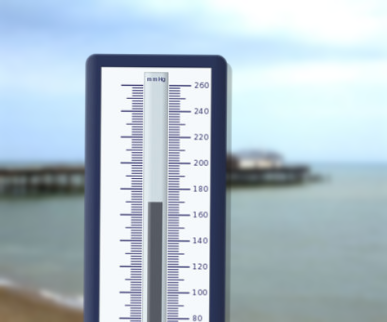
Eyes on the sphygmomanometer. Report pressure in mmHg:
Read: 170 mmHg
